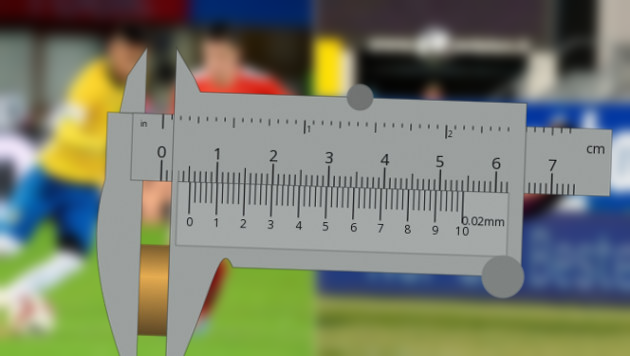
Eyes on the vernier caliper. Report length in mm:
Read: 5.2 mm
